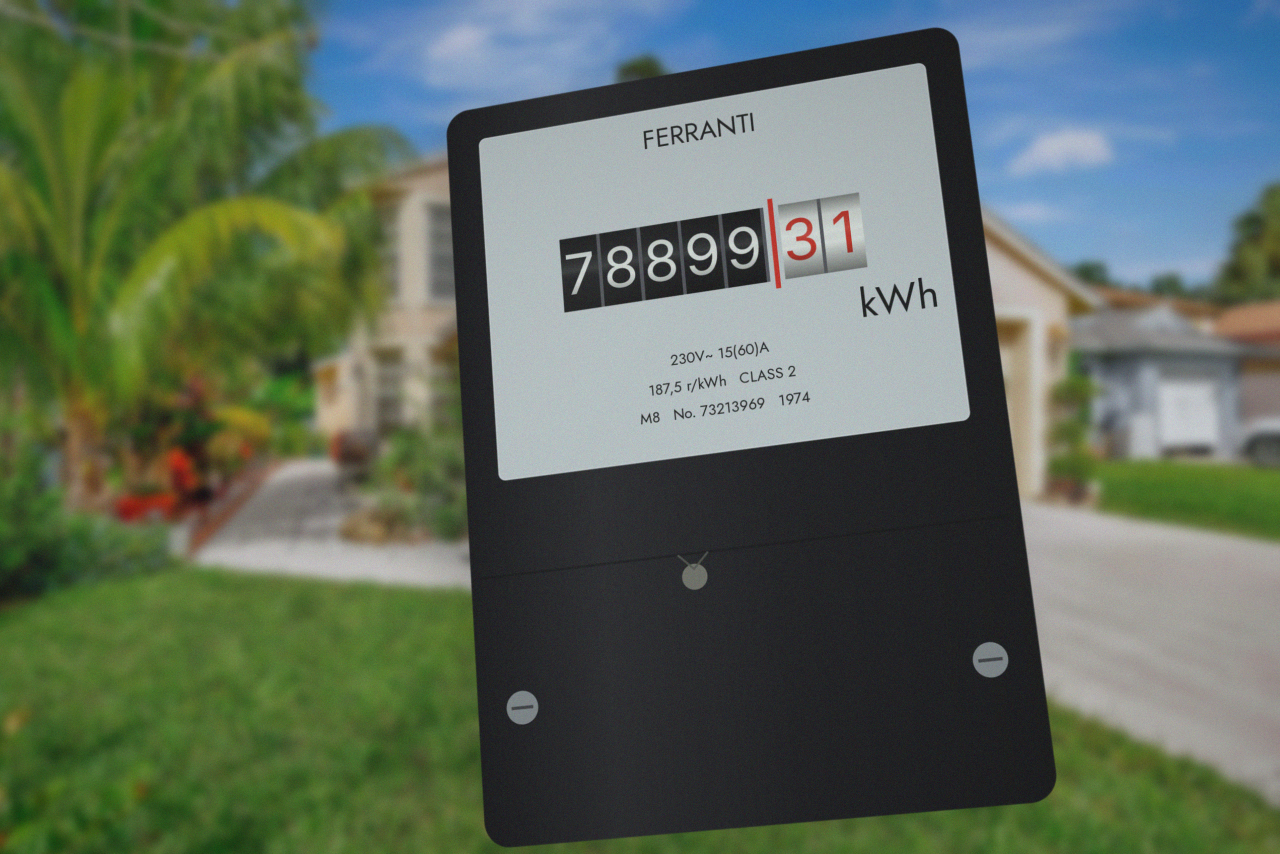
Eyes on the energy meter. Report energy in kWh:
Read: 78899.31 kWh
